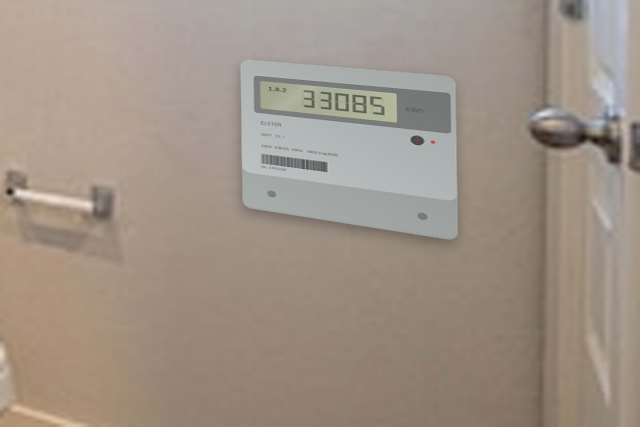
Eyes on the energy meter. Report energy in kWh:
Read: 33085 kWh
